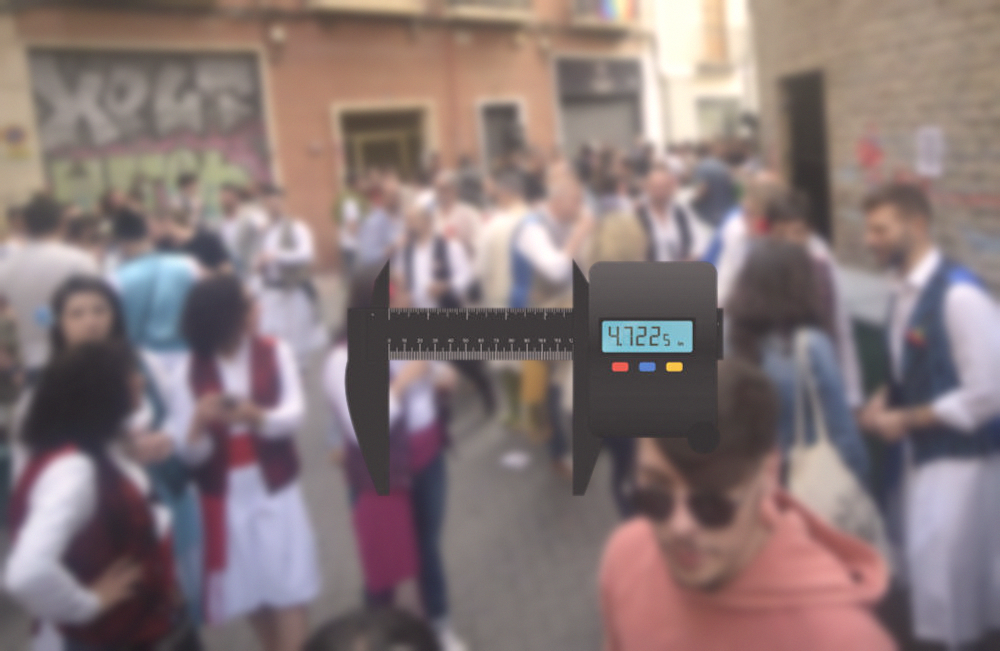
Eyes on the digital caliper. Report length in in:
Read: 4.7225 in
